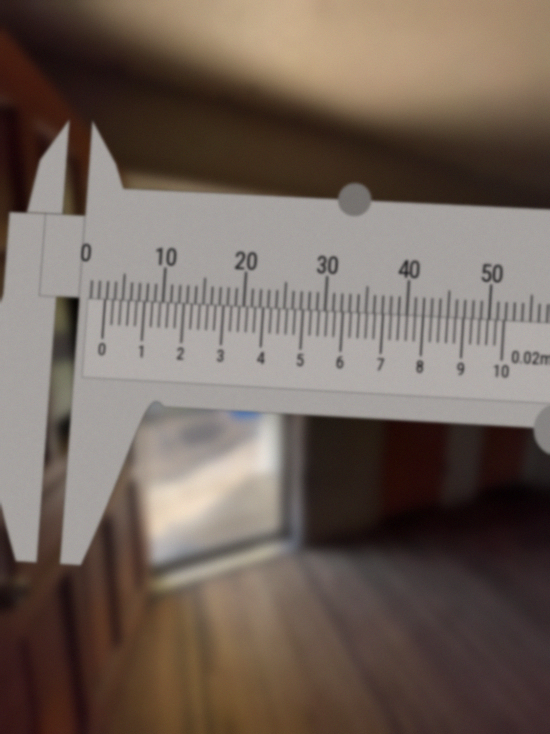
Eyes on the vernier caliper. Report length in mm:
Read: 2.8 mm
